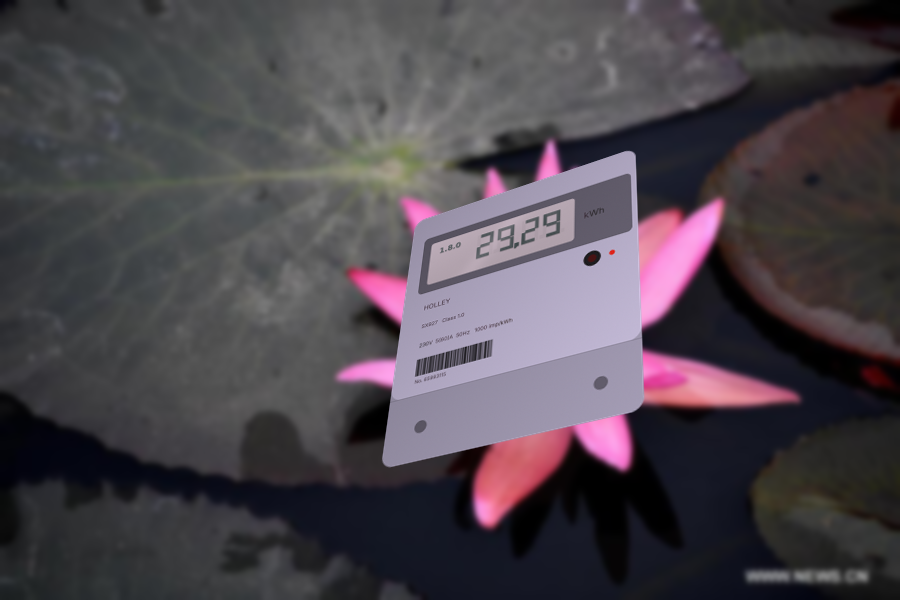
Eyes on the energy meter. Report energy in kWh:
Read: 29.29 kWh
